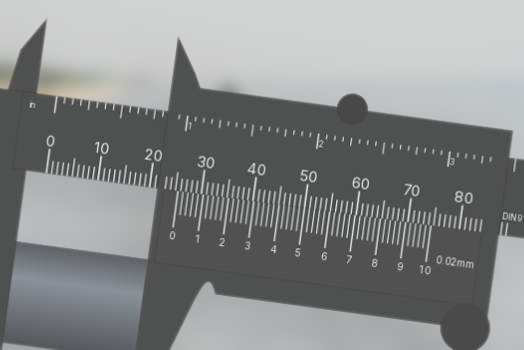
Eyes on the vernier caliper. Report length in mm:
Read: 25.5 mm
